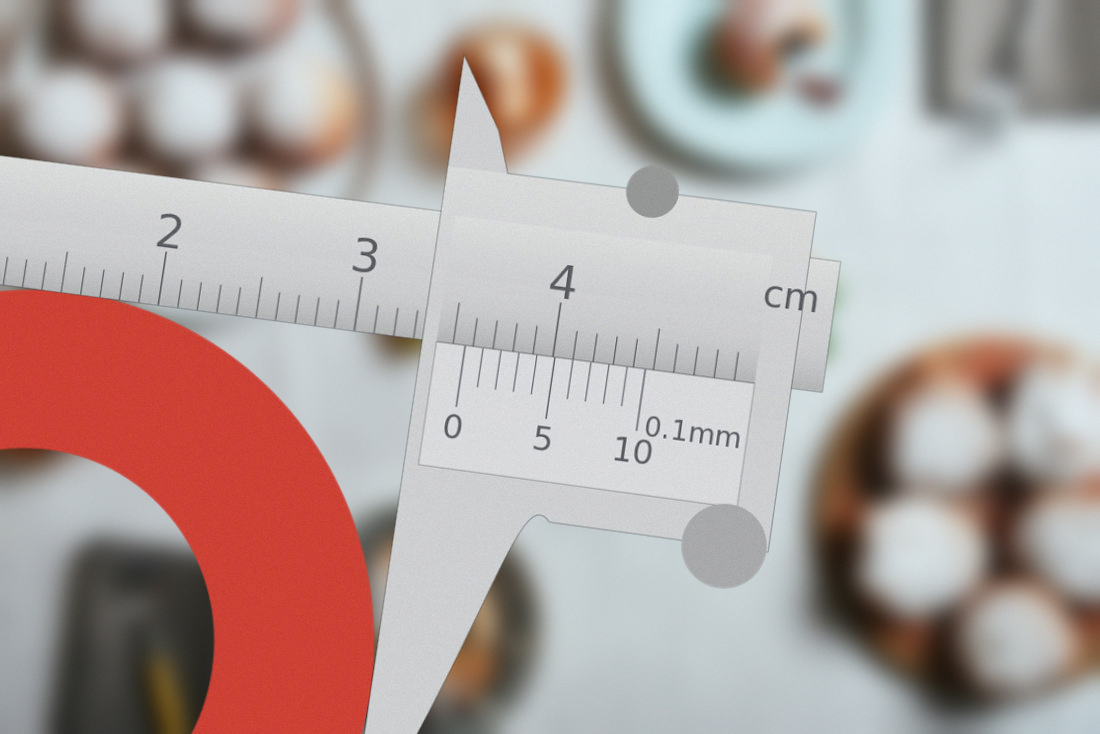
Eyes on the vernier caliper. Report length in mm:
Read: 35.6 mm
